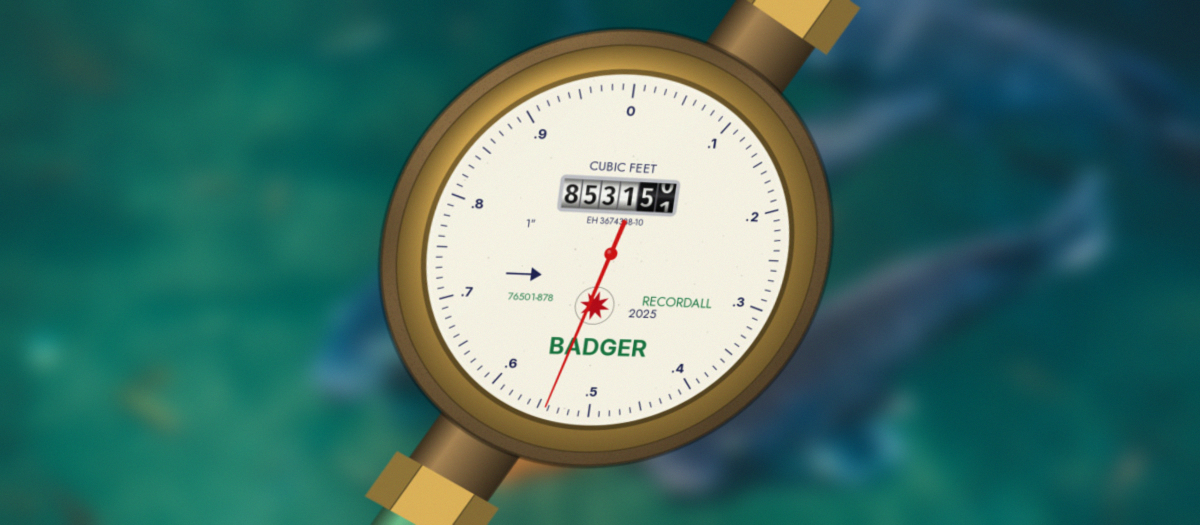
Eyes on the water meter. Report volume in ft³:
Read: 853150.54 ft³
